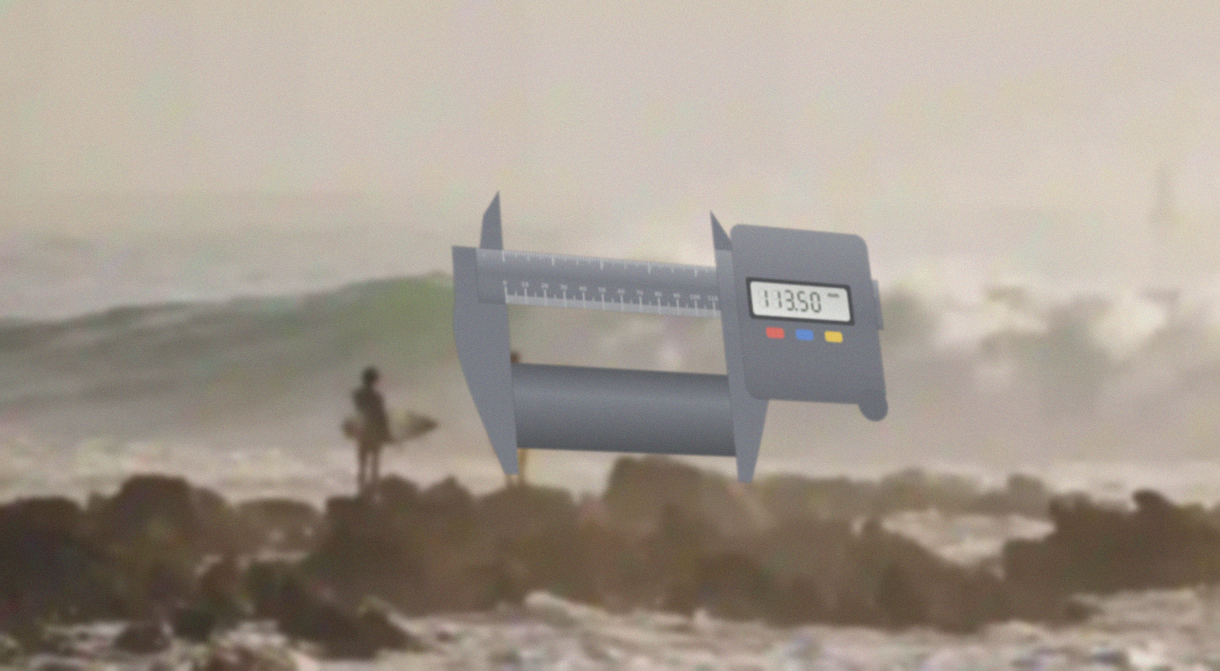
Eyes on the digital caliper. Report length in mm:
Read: 113.50 mm
